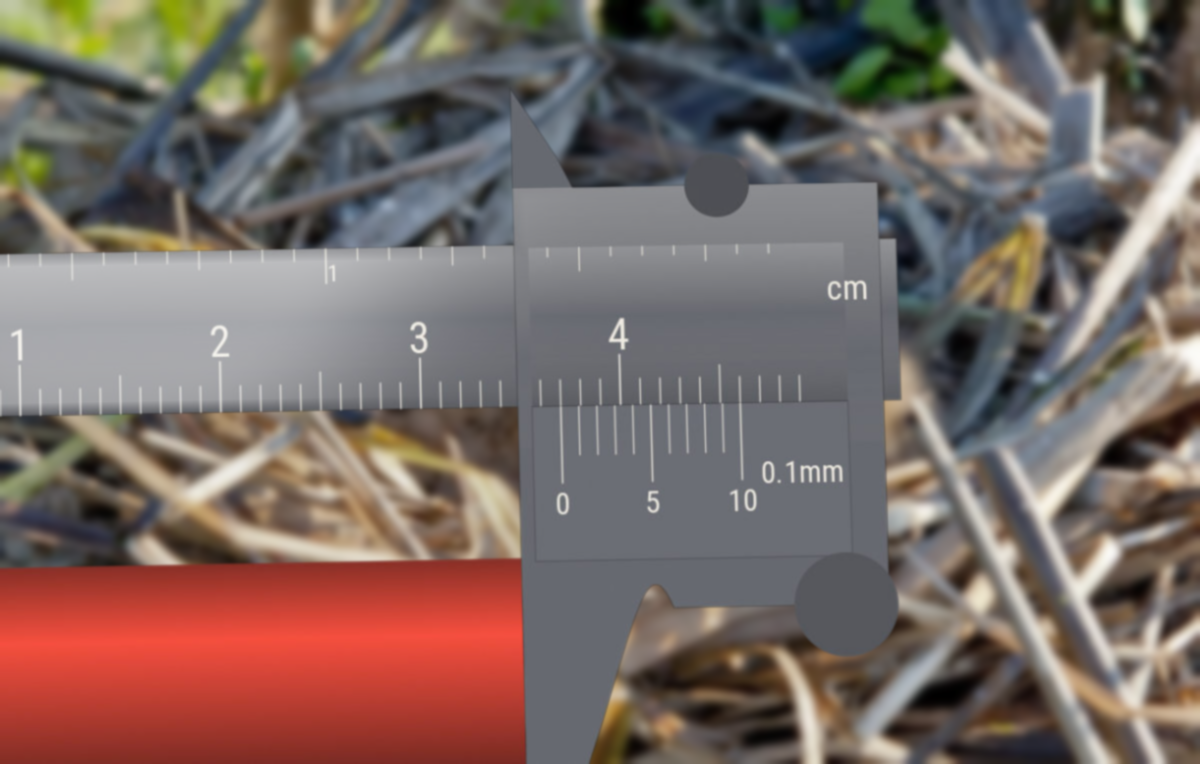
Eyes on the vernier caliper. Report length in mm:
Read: 37.0 mm
